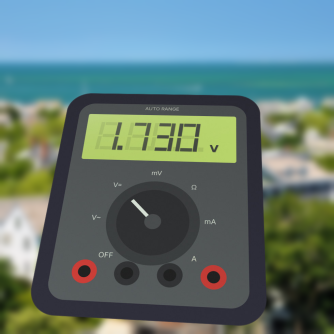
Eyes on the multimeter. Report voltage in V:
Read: 1.730 V
